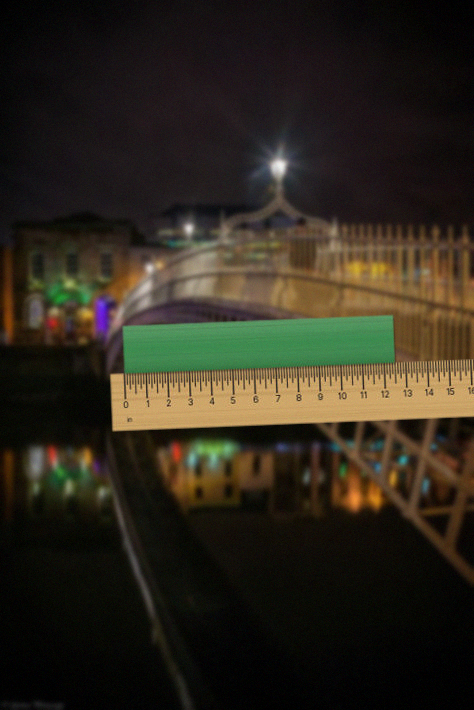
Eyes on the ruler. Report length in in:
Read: 12.5 in
